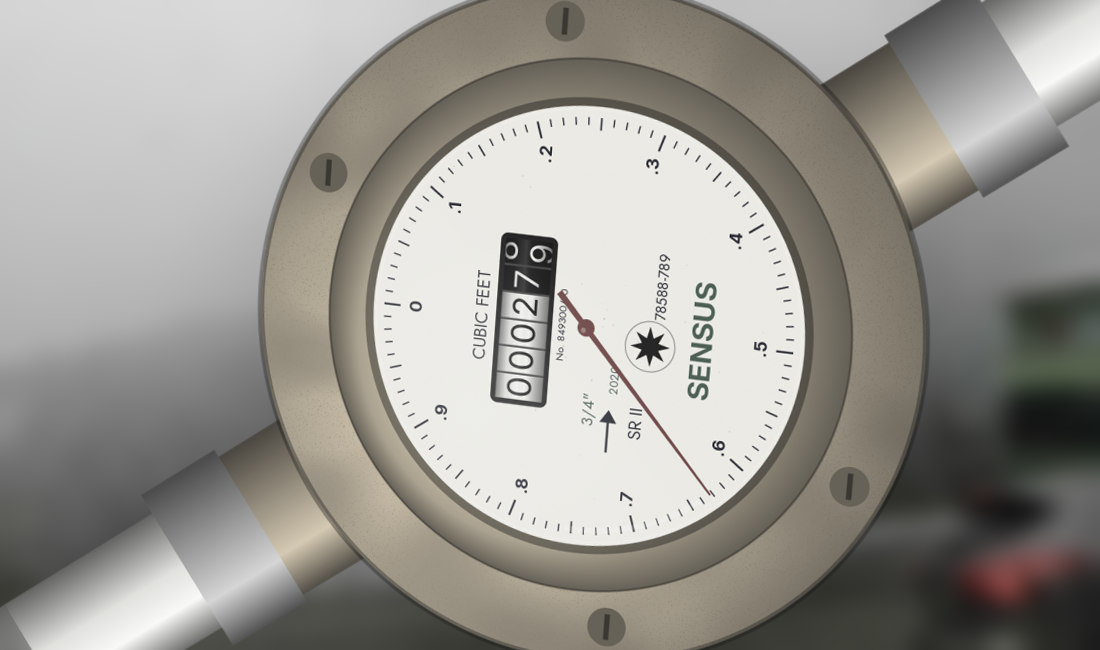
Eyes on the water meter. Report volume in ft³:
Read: 278.63 ft³
